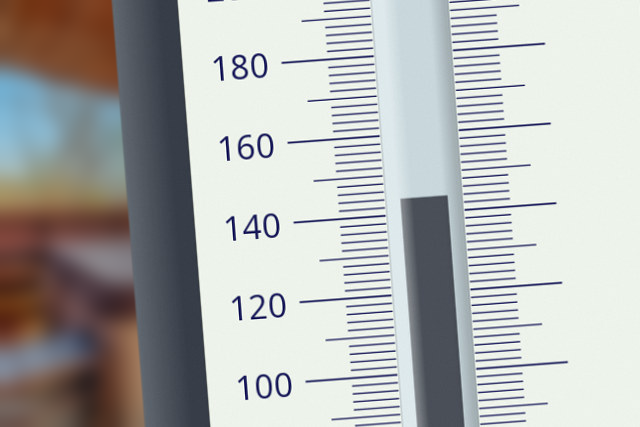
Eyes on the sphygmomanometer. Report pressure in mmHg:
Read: 144 mmHg
